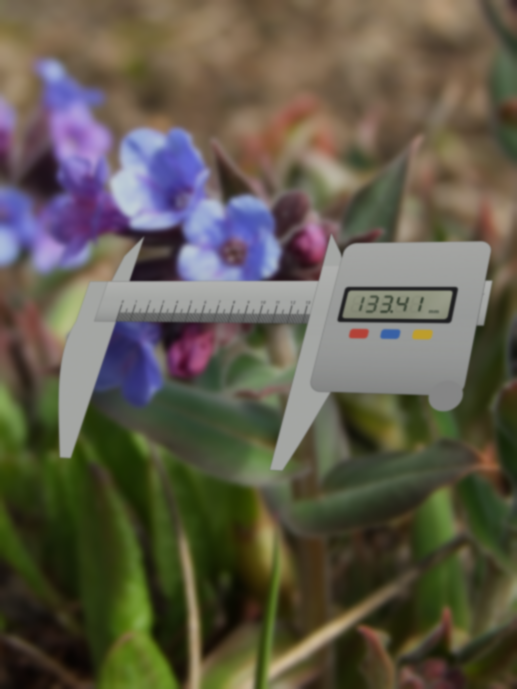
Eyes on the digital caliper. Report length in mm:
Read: 133.41 mm
